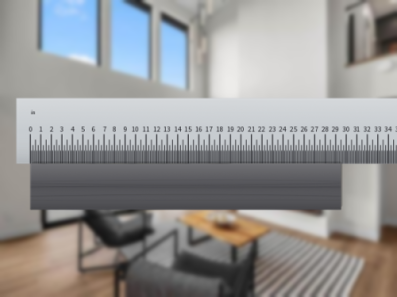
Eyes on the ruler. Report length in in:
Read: 29.5 in
